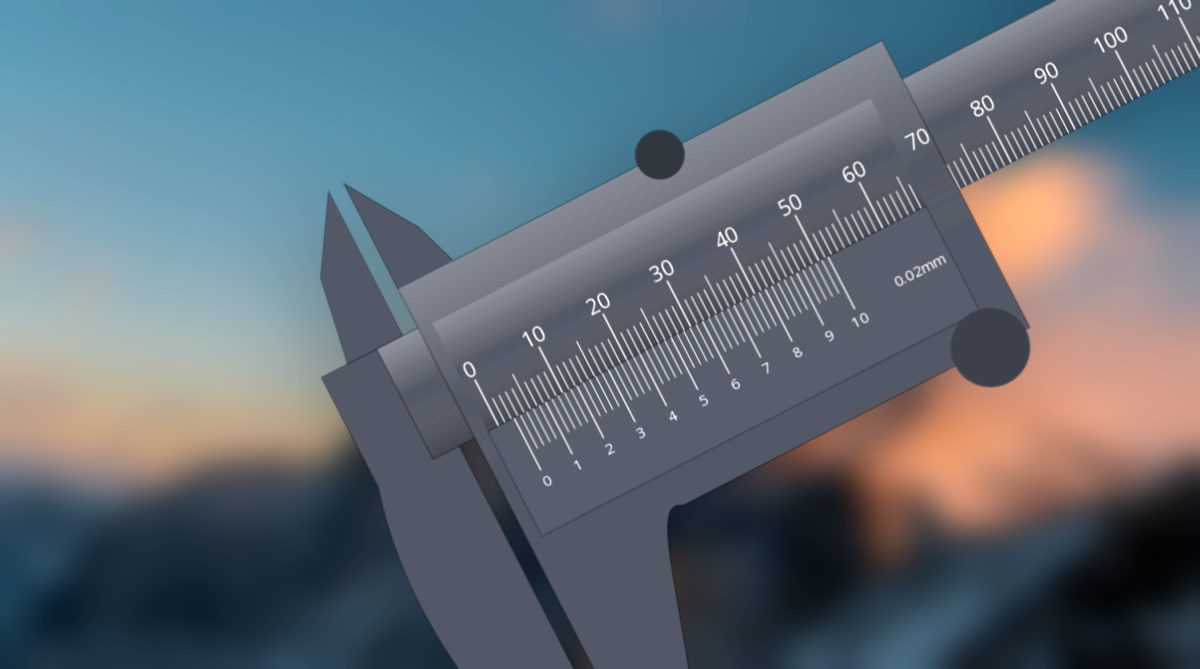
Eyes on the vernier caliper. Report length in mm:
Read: 2.4 mm
